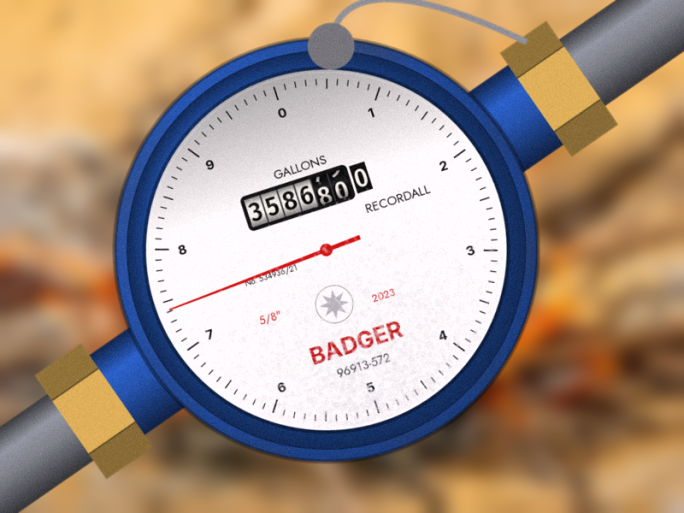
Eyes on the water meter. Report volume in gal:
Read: 3586797.4 gal
